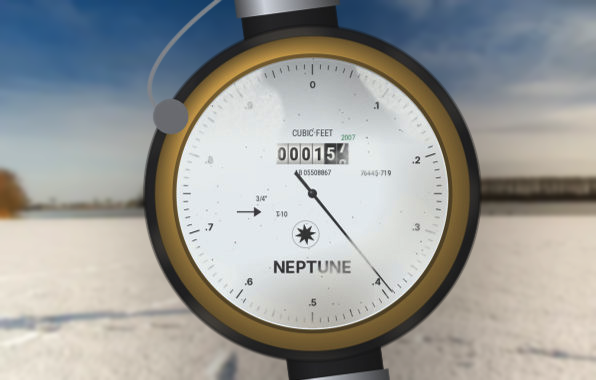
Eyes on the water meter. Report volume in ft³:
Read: 157.39 ft³
